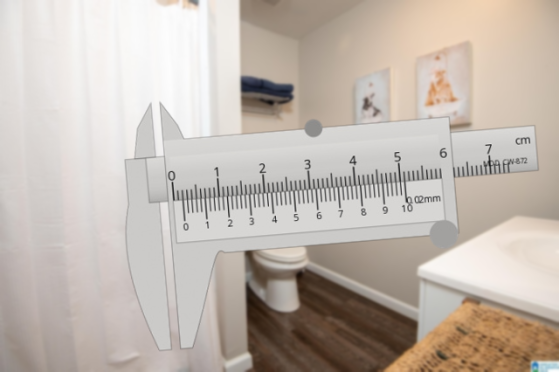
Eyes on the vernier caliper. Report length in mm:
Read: 2.0 mm
